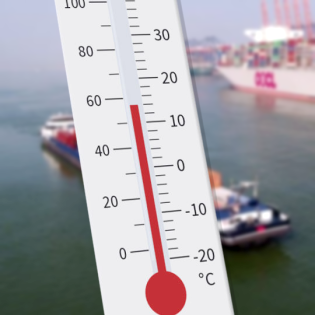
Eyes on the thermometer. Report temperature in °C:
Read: 14 °C
